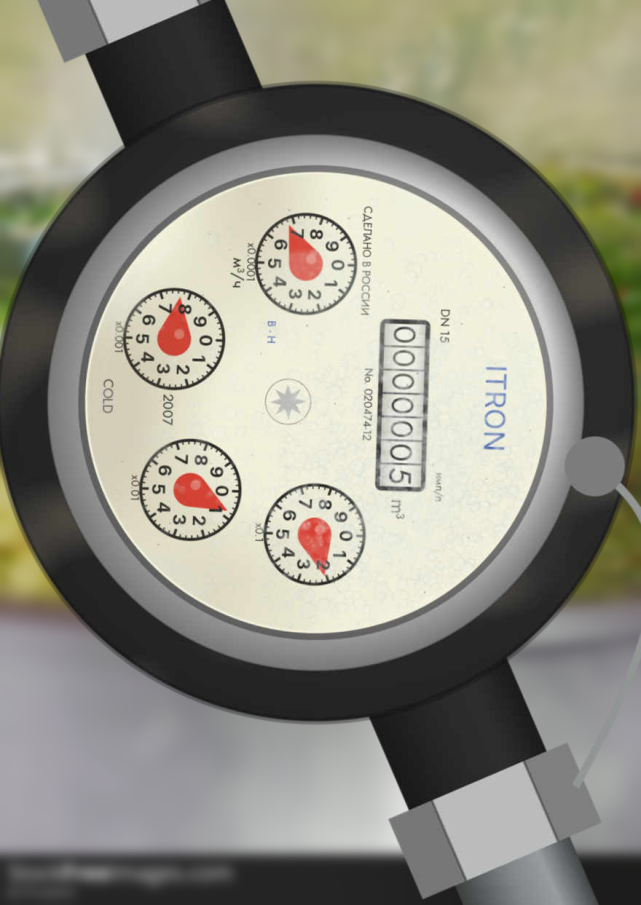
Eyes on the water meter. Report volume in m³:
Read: 5.2076 m³
